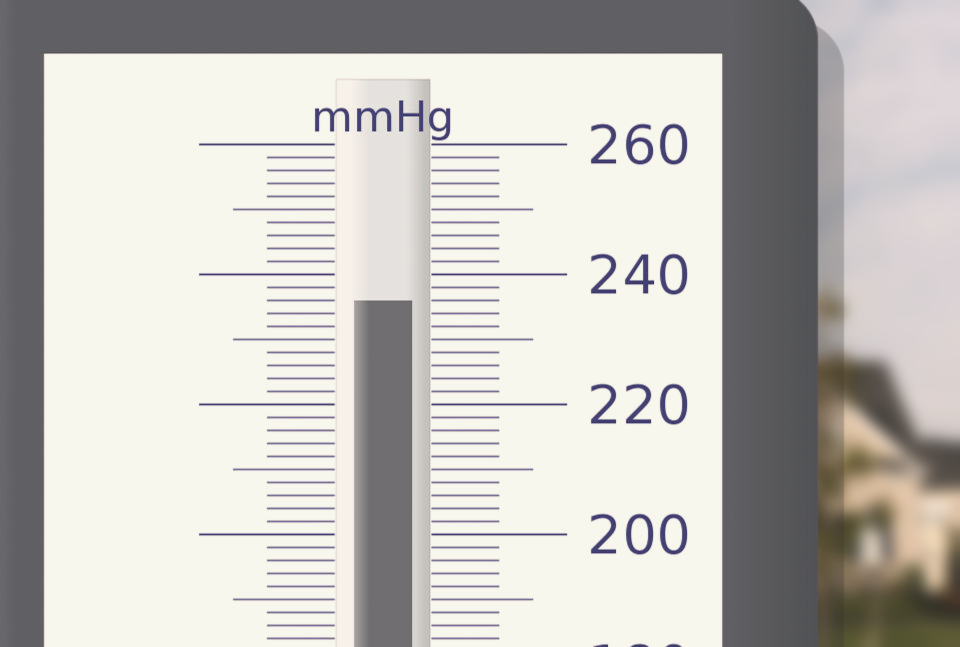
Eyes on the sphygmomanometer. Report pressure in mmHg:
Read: 236 mmHg
